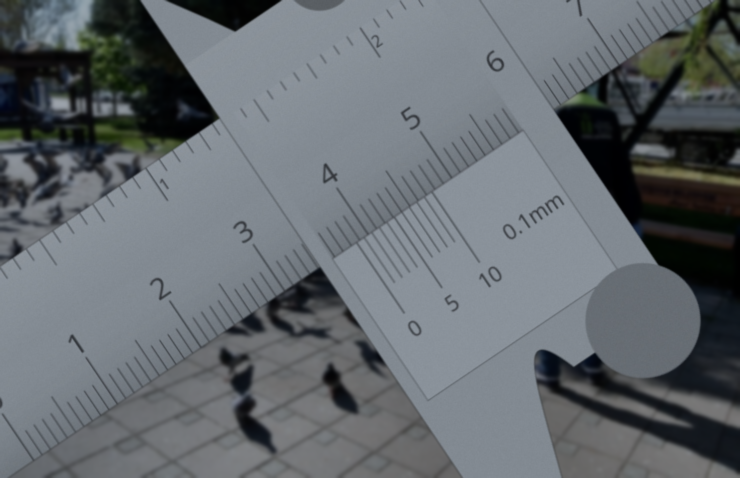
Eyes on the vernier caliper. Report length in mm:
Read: 38.6 mm
